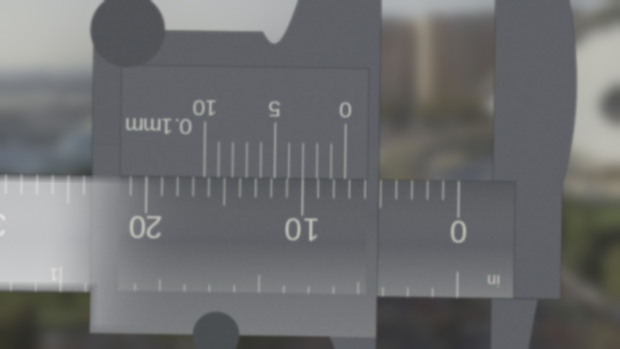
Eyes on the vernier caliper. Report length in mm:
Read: 7.3 mm
